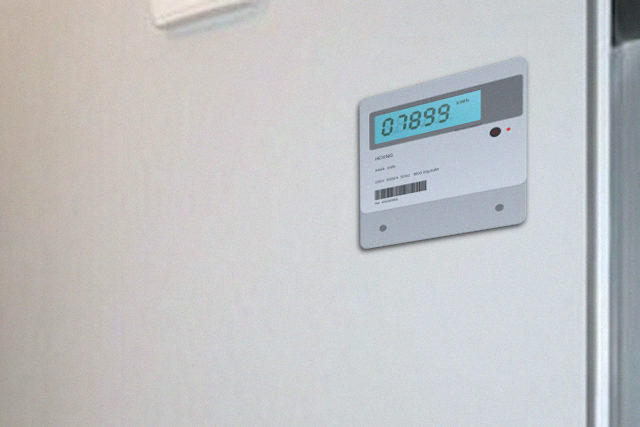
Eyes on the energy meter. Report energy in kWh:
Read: 7899 kWh
